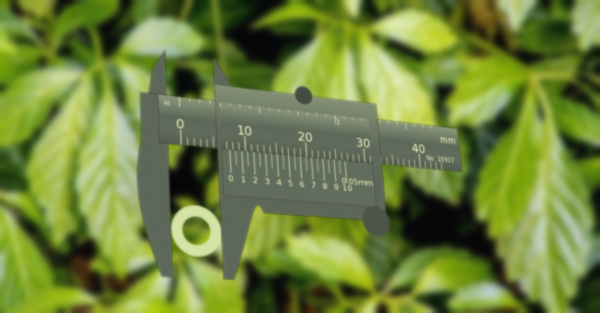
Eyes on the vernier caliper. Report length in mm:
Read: 7.5 mm
